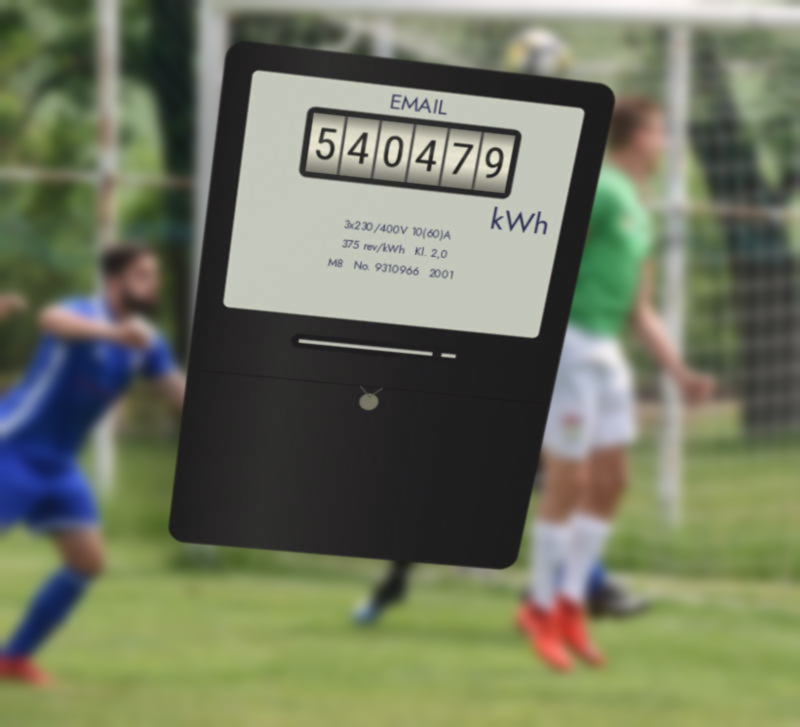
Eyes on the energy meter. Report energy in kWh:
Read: 540479 kWh
